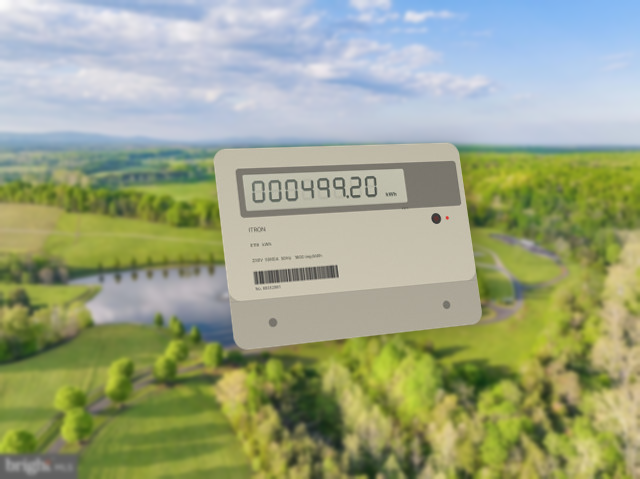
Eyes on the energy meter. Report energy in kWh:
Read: 499.20 kWh
